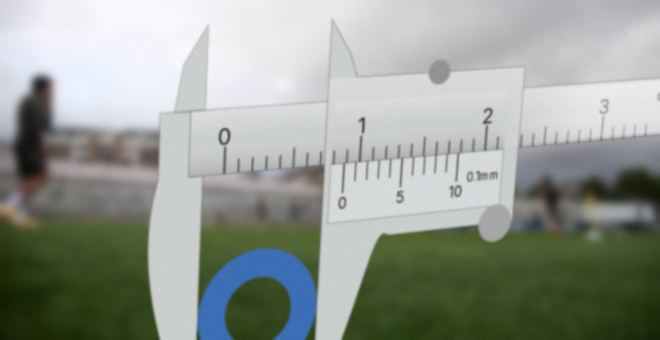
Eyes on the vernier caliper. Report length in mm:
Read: 8.8 mm
